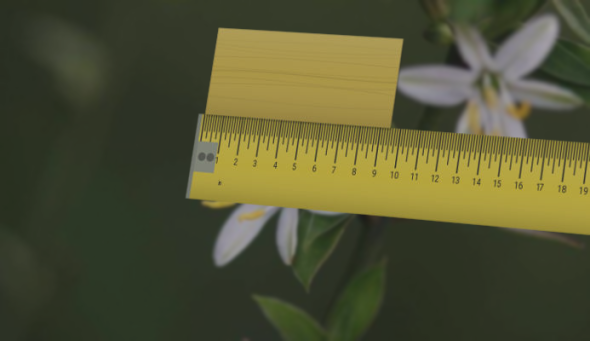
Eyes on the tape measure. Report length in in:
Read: 9.5 in
